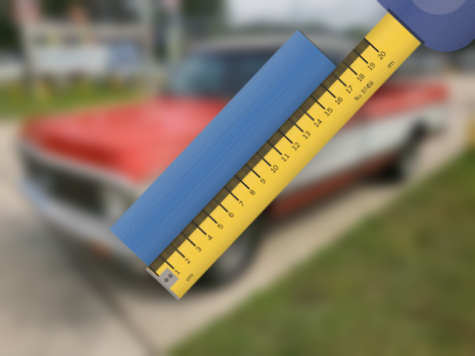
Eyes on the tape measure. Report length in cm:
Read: 17.5 cm
